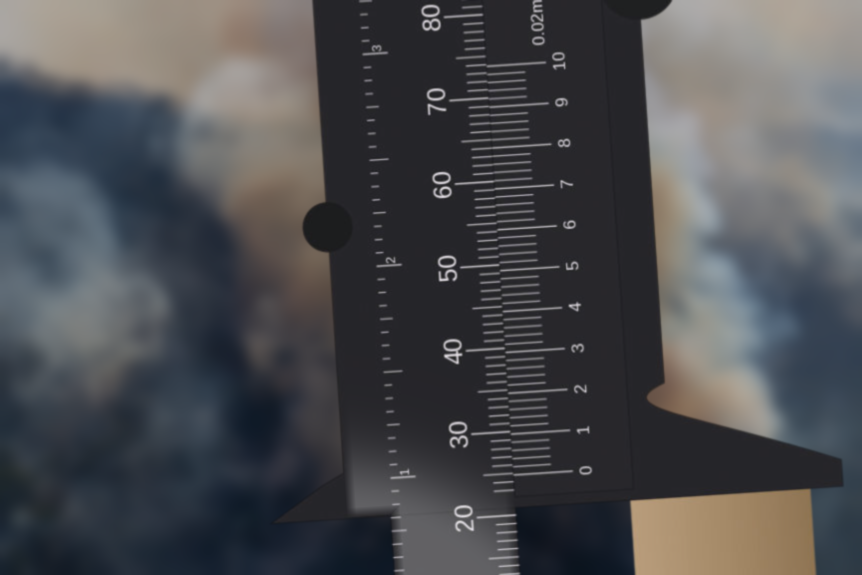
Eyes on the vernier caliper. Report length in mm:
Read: 24.8 mm
